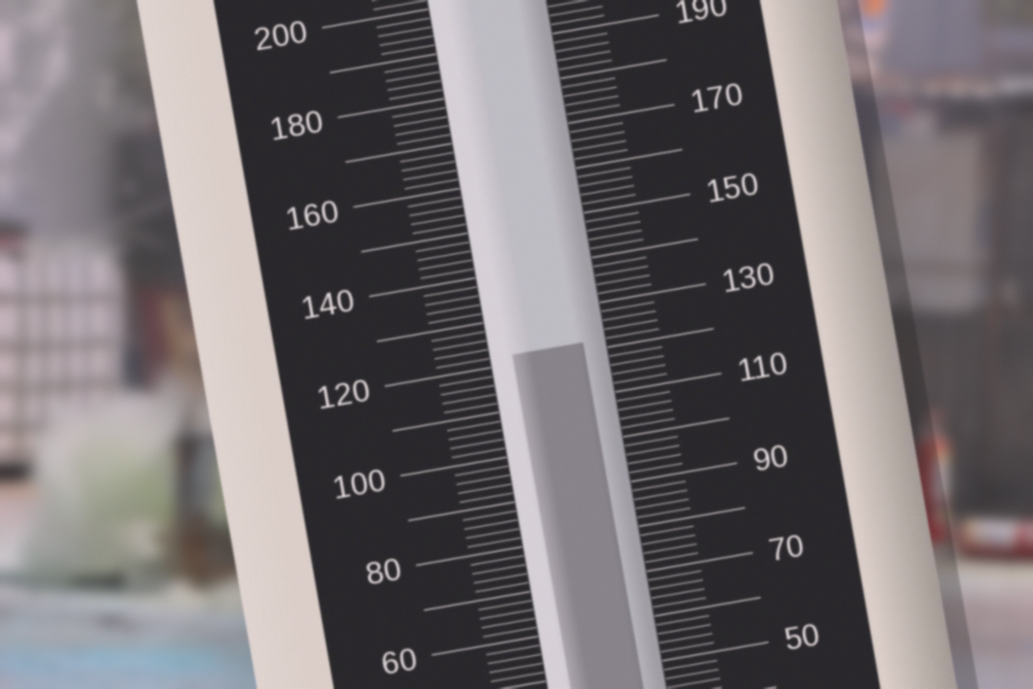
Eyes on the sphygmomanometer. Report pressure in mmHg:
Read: 122 mmHg
